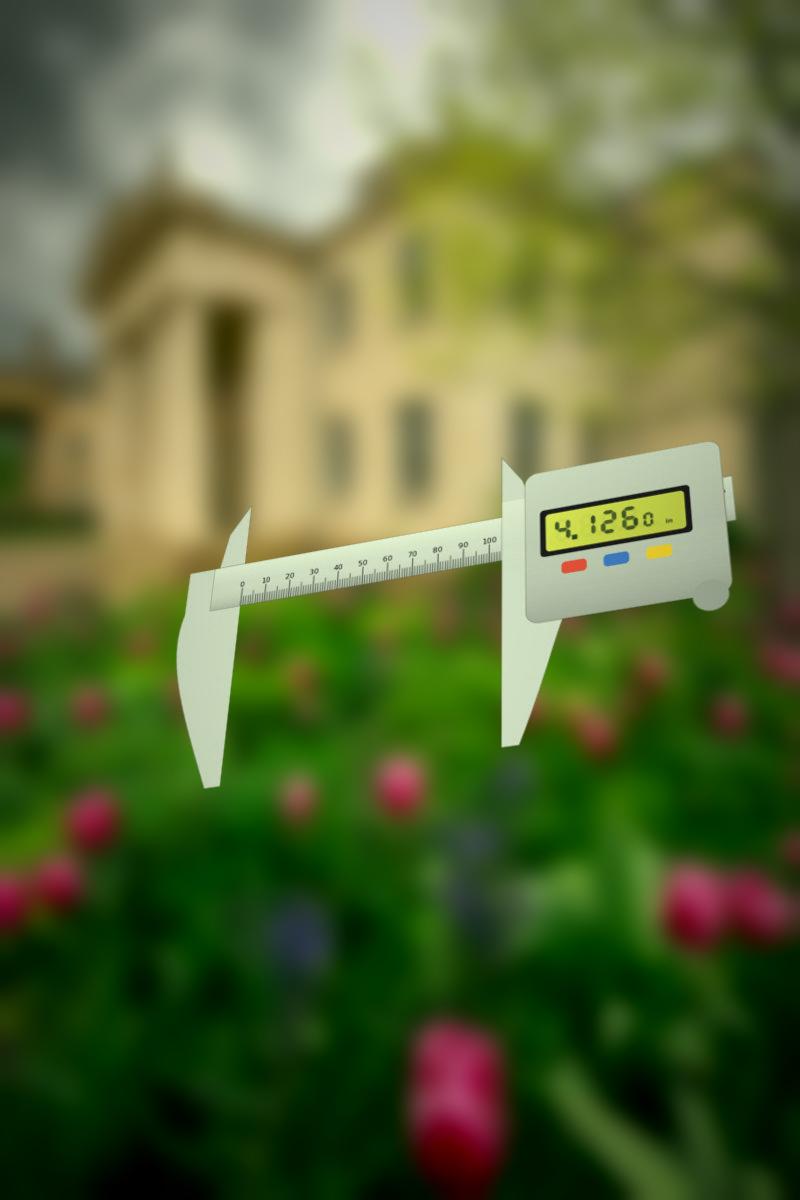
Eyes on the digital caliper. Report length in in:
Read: 4.1260 in
